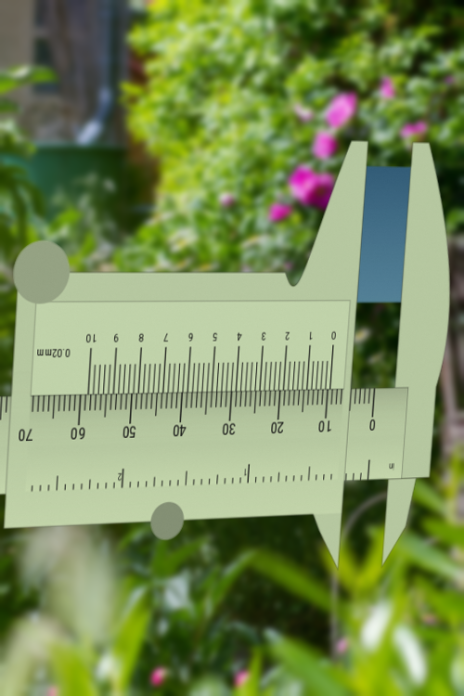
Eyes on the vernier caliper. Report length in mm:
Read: 9.5 mm
